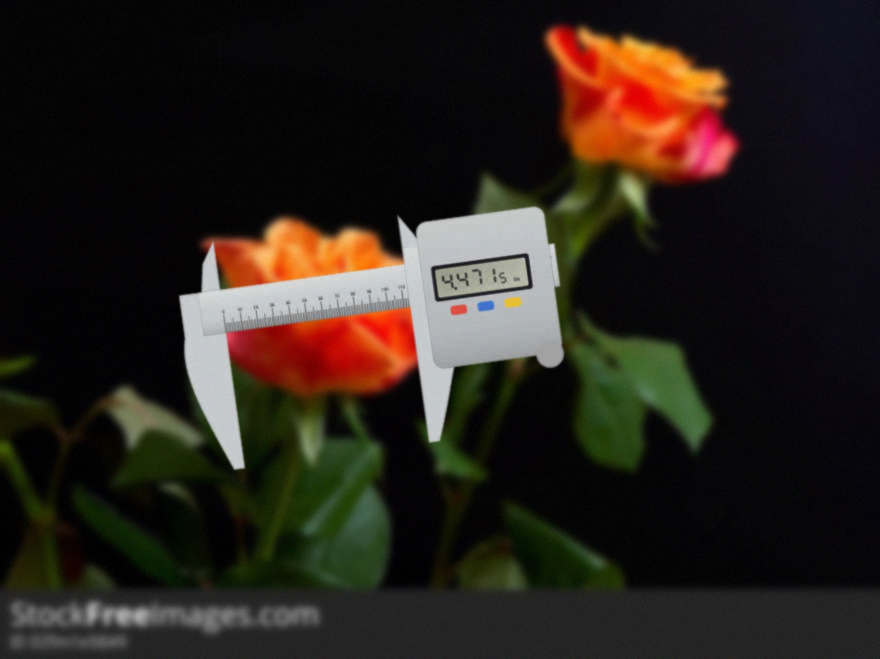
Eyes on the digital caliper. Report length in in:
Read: 4.4715 in
